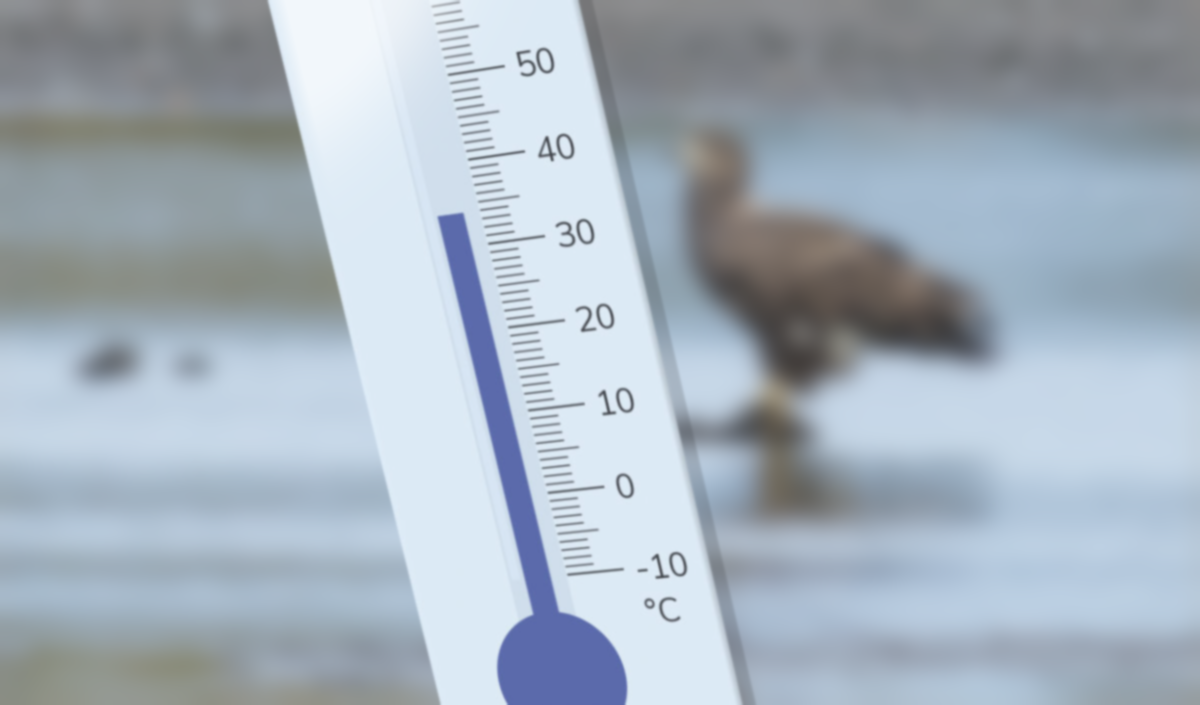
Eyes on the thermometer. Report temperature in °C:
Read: 34 °C
